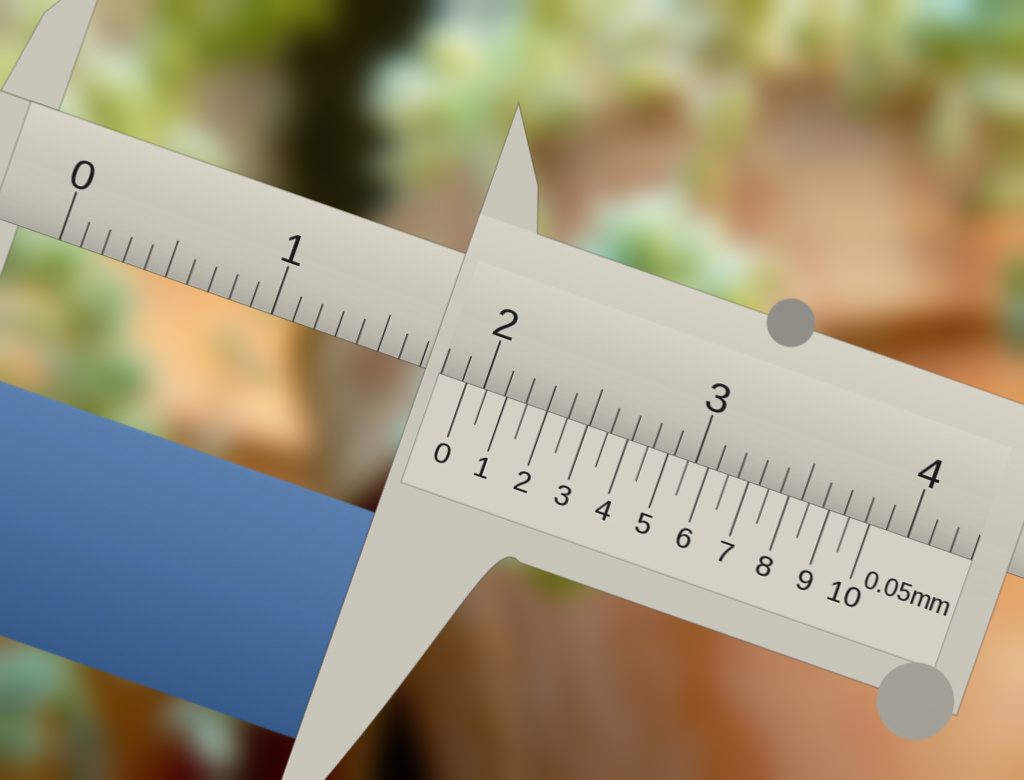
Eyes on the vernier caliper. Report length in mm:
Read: 19.2 mm
